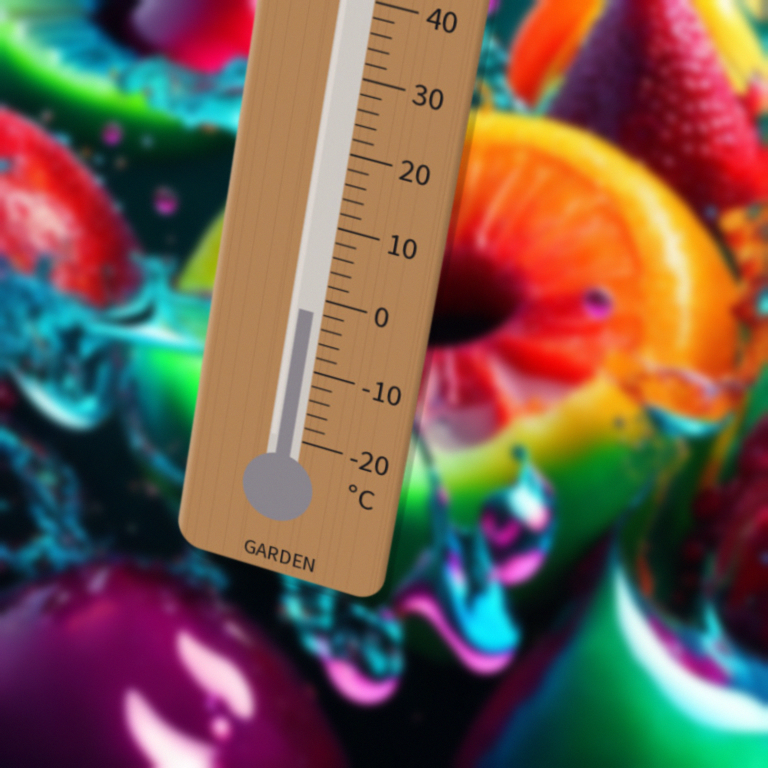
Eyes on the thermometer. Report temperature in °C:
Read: -2 °C
